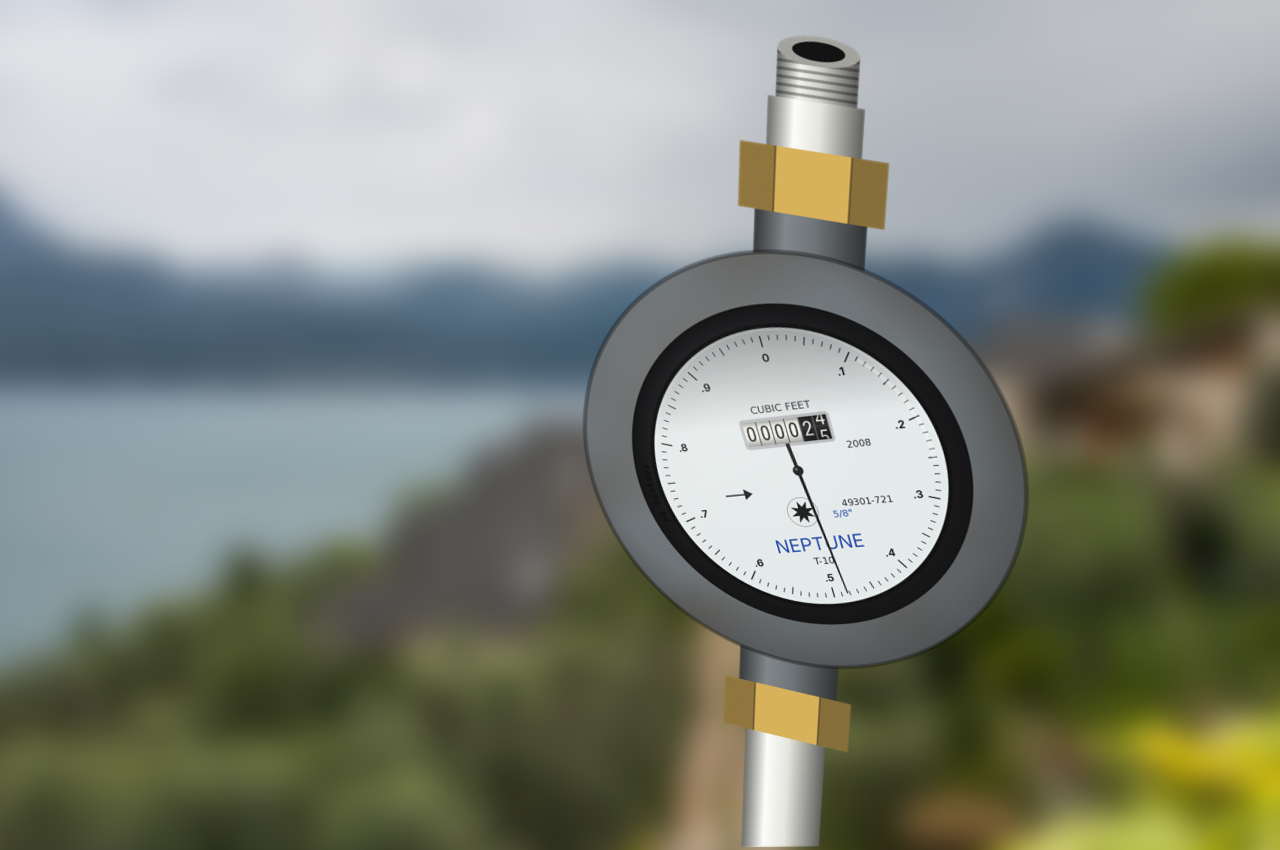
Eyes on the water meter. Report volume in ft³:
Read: 24.48 ft³
